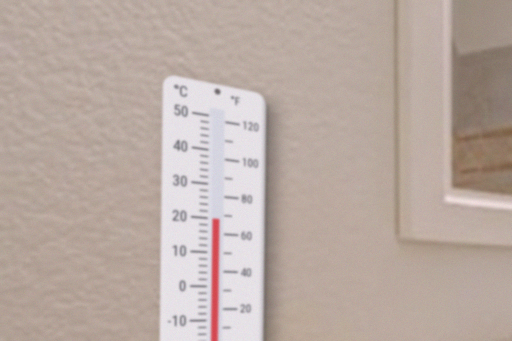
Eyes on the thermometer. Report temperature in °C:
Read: 20 °C
